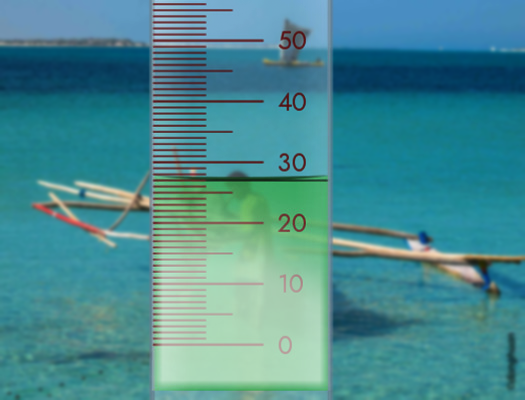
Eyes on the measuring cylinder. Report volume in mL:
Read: 27 mL
